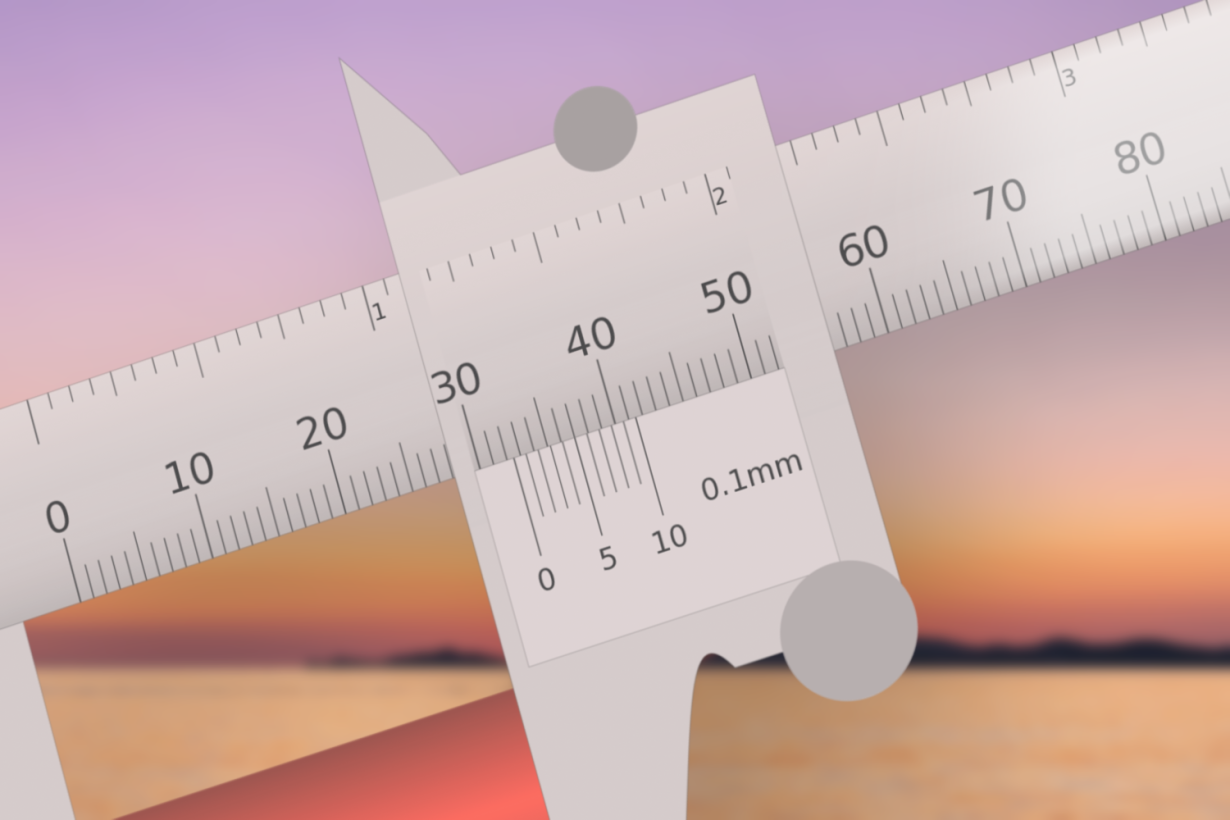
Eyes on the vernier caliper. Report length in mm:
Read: 32.5 mm
